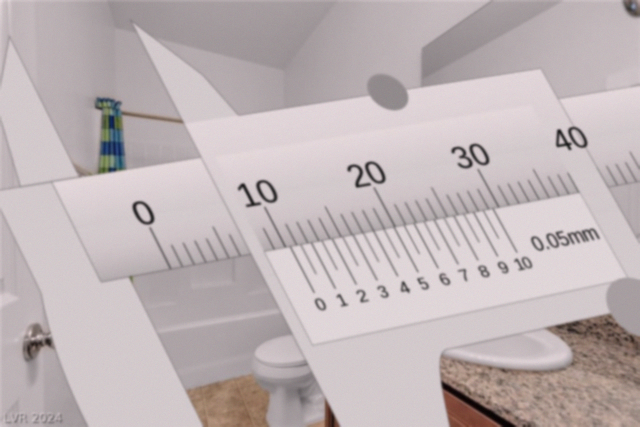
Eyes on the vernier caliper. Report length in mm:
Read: 10.4 mm
